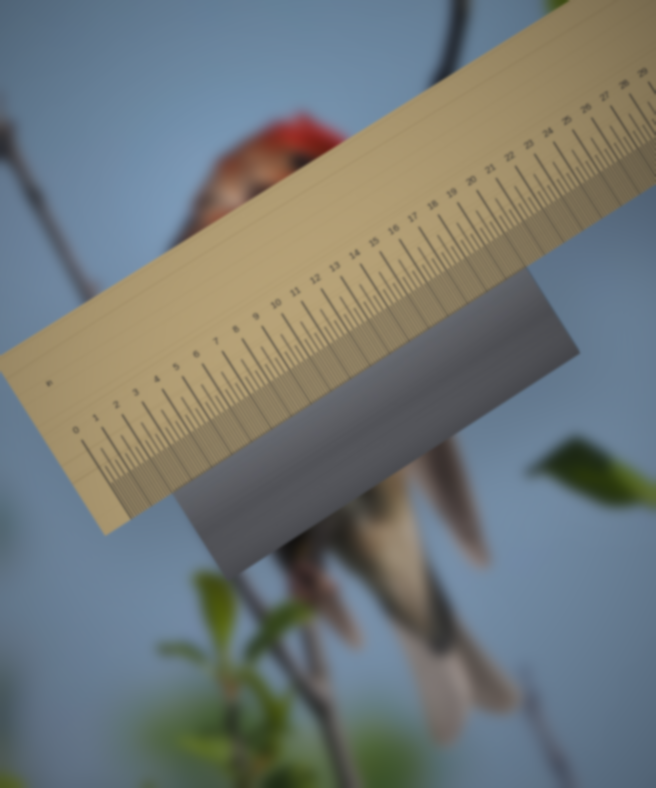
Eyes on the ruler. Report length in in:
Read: 18 in
